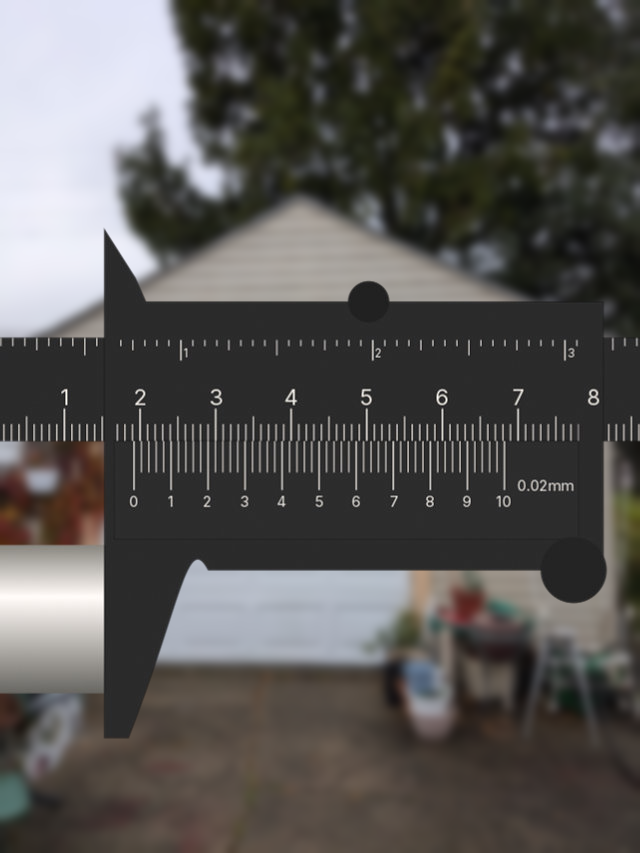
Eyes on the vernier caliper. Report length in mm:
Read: 19.2 mm
